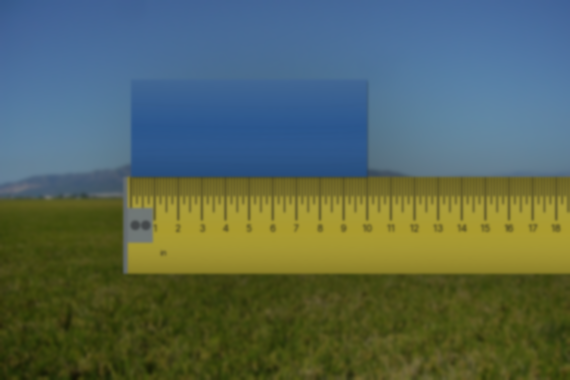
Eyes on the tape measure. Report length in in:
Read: 10 in
